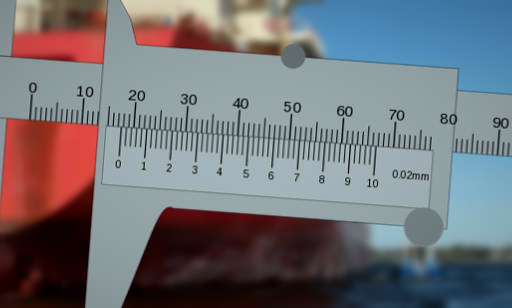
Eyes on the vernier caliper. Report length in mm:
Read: 17.6 mm
